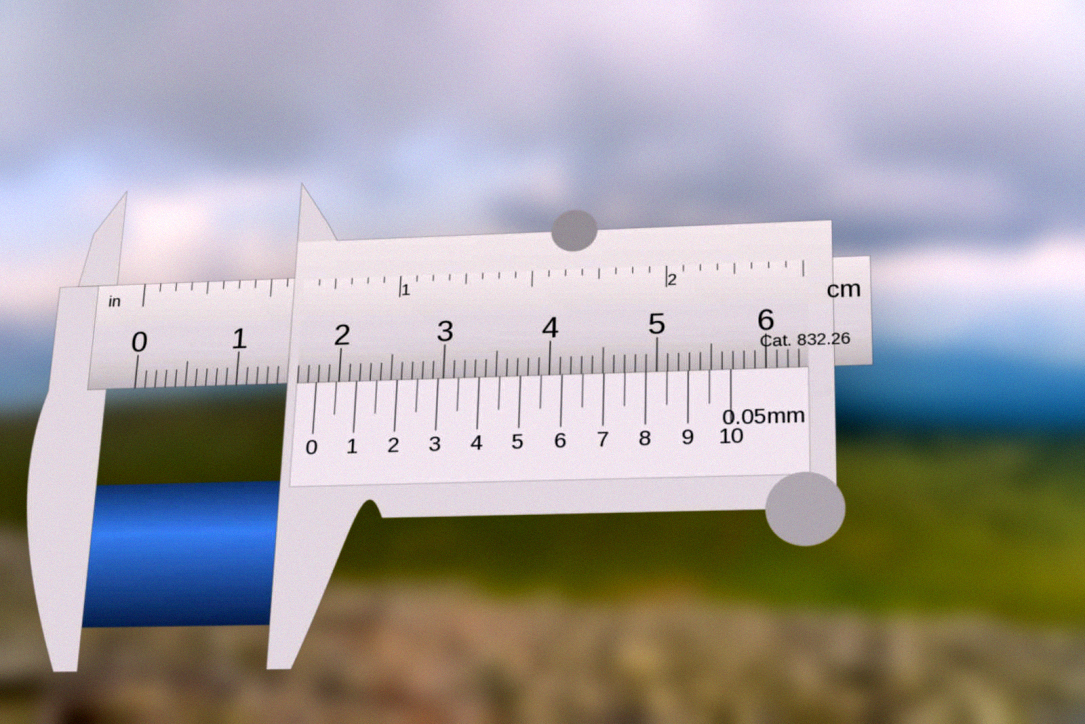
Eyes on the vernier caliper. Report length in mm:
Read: 17.8 mm
